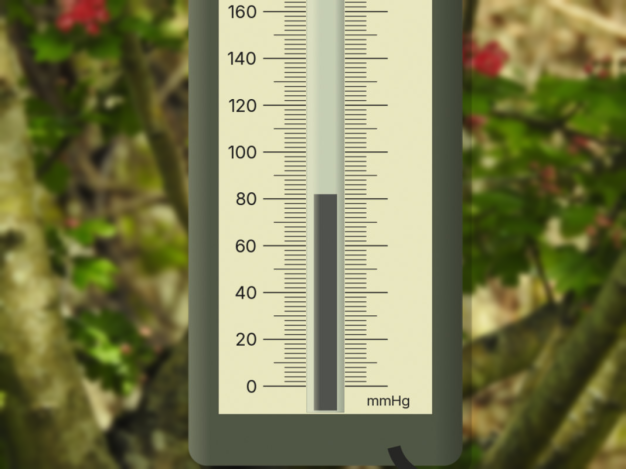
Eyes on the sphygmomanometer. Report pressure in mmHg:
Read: 82 mmHg
